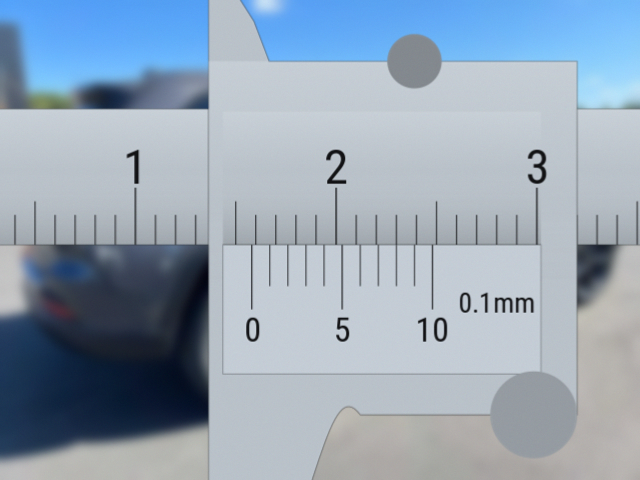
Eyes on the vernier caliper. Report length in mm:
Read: 15.8 mm
